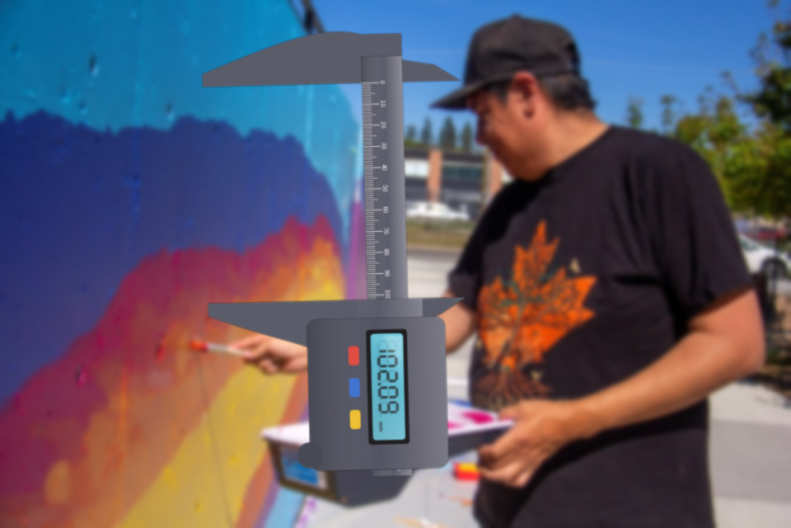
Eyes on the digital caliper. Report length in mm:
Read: 102.09 mm
